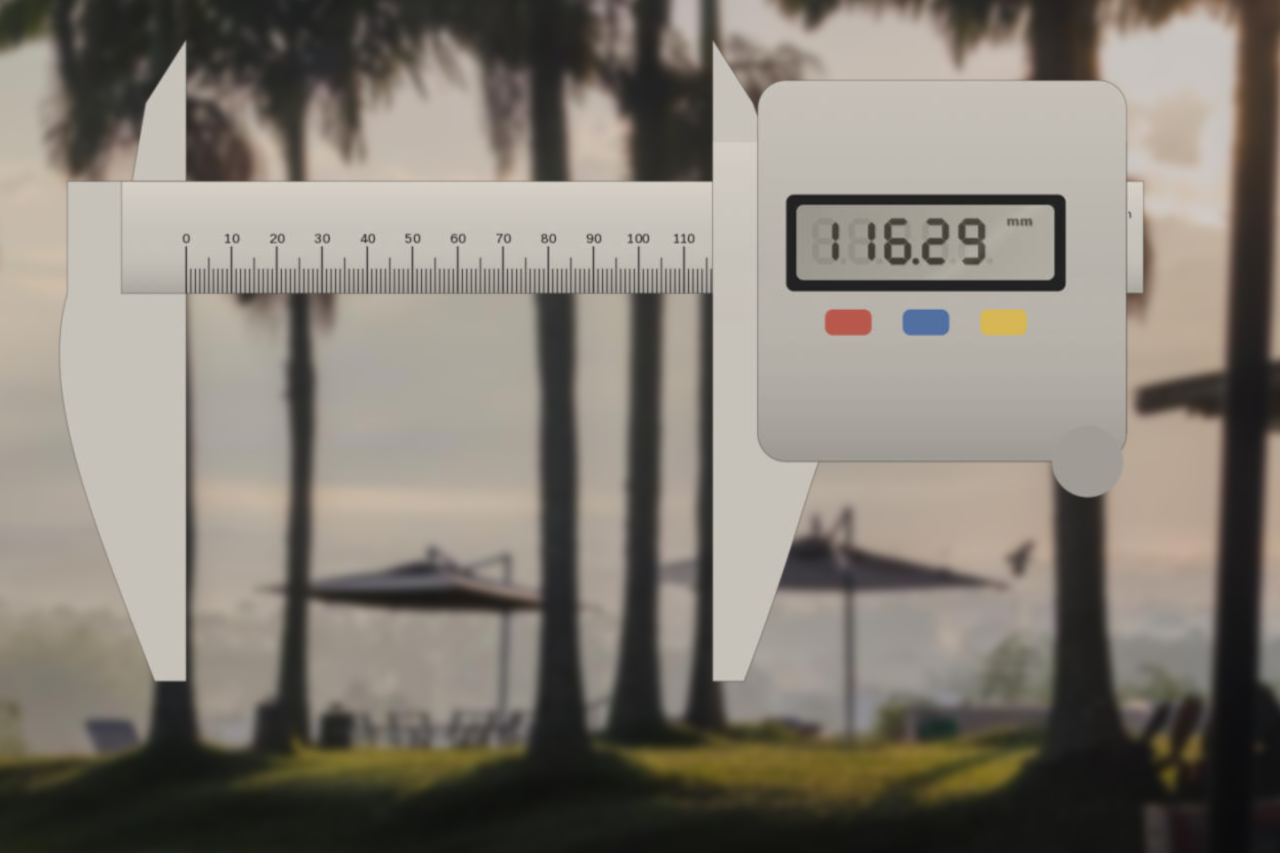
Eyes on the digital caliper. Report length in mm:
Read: 116.29 mm
